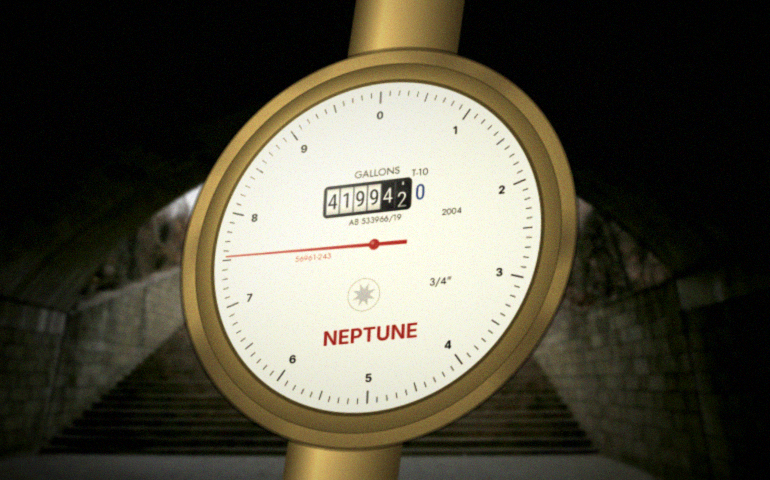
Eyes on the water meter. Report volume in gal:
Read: 4199417.5 gal
